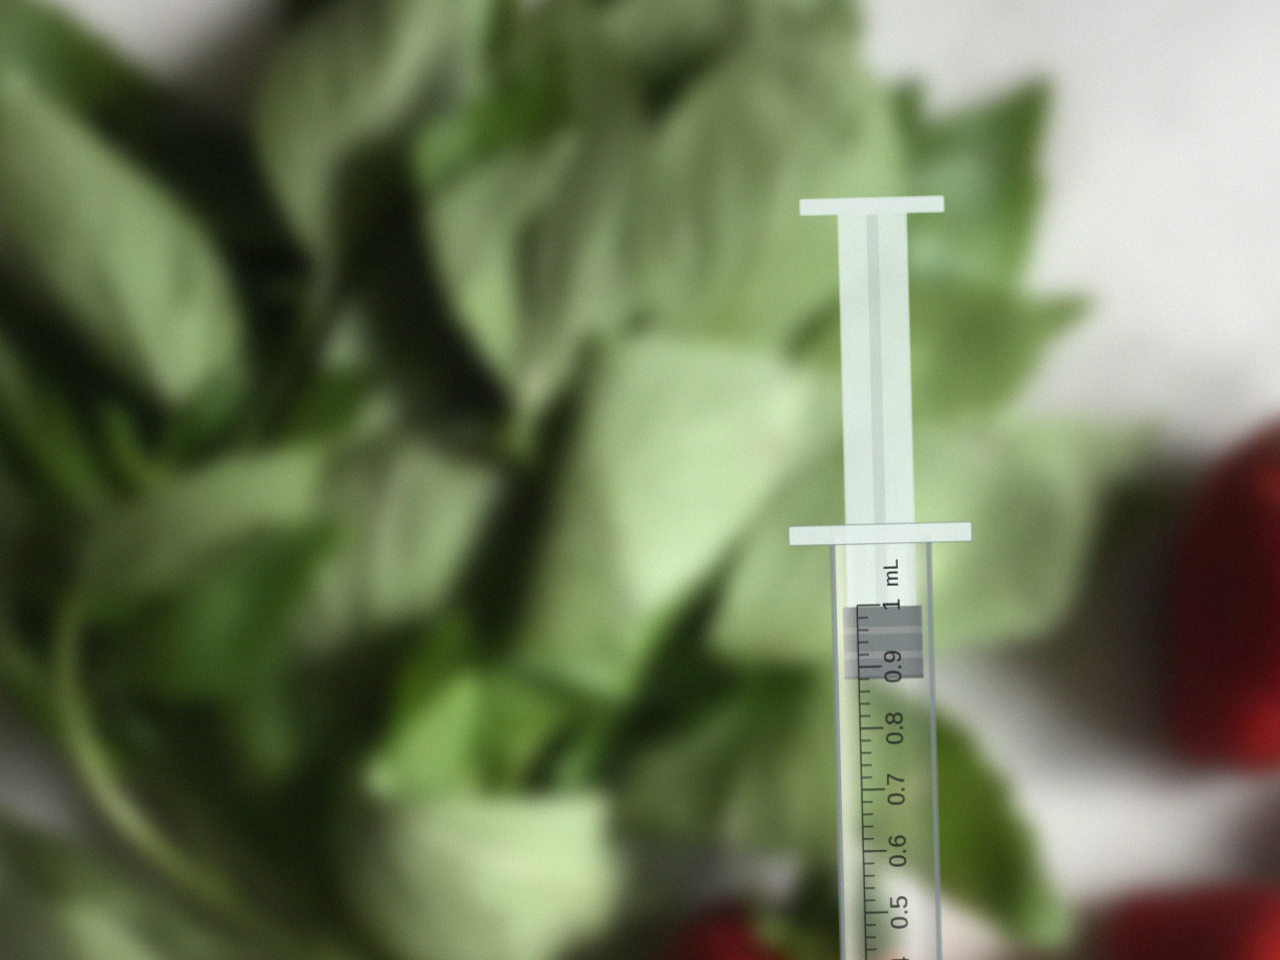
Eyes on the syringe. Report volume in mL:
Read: 0.88 mL
